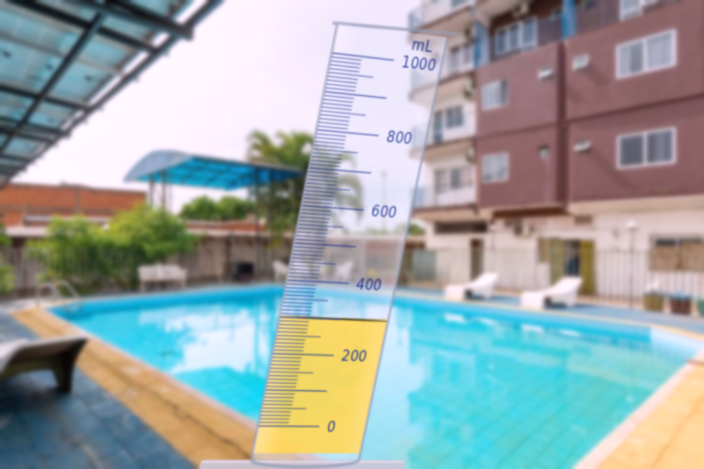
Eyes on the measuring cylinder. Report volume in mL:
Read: 300 mL
